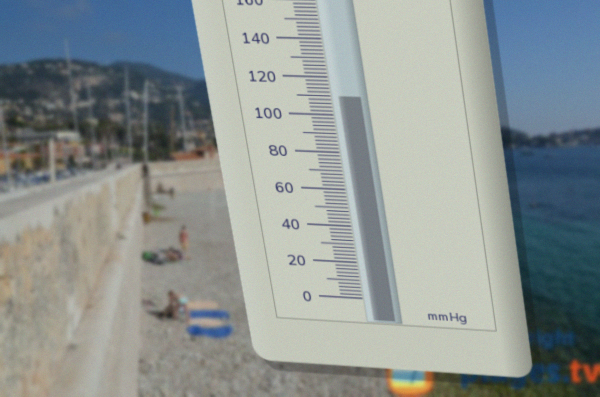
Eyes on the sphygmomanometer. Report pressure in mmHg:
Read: 110 mmHg
